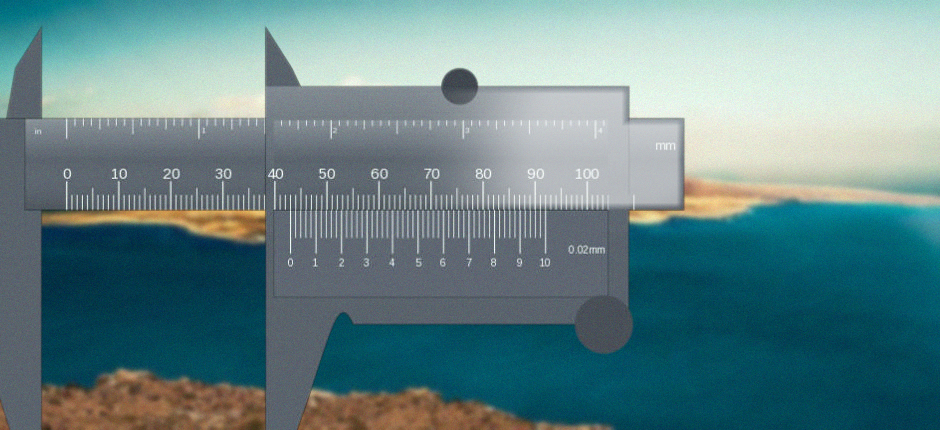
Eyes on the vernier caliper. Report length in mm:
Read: 43.0 mm
